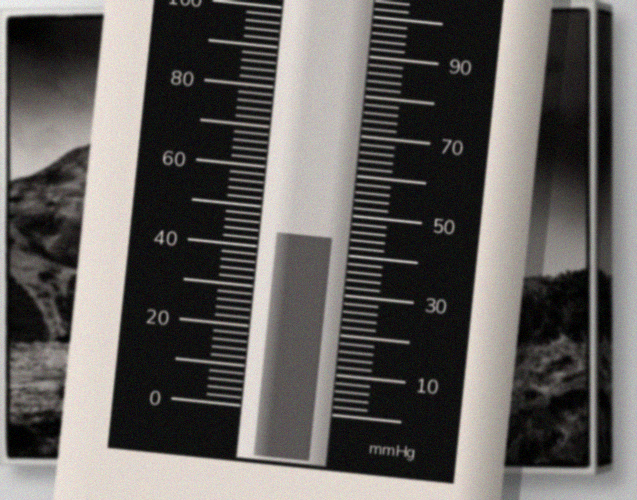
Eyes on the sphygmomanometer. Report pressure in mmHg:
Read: 44 mmHg
